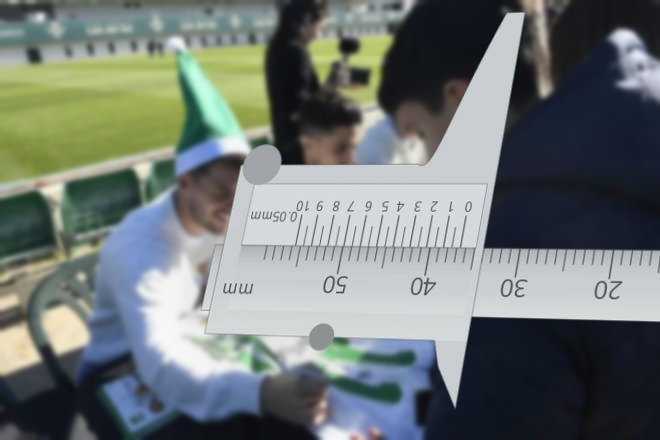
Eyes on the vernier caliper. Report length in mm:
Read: 36.6 mm
